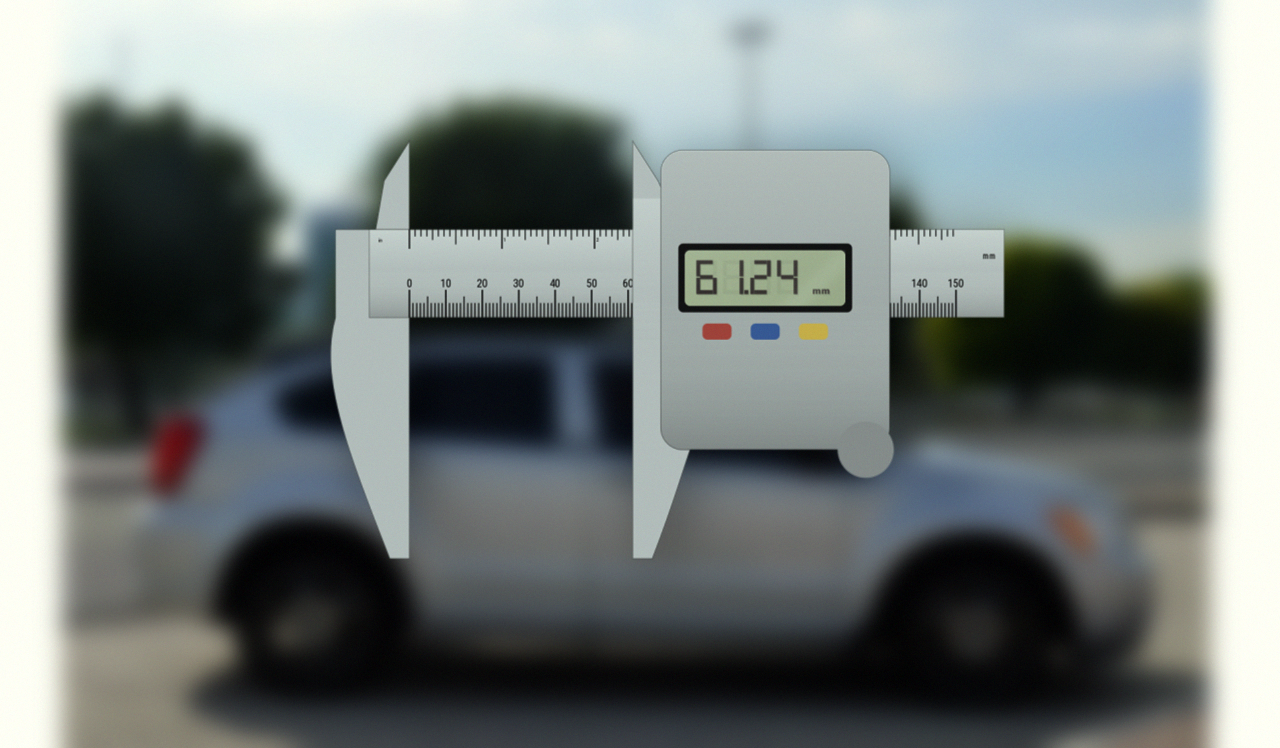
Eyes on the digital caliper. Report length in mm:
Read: 61.24 mm
